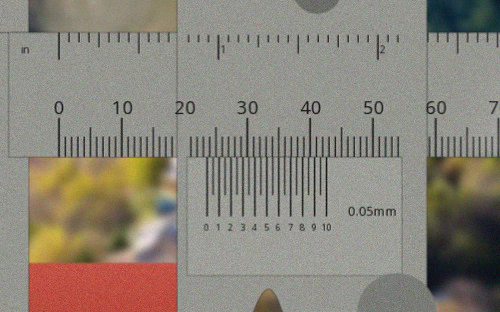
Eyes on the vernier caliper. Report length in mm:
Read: 23.6 mm
